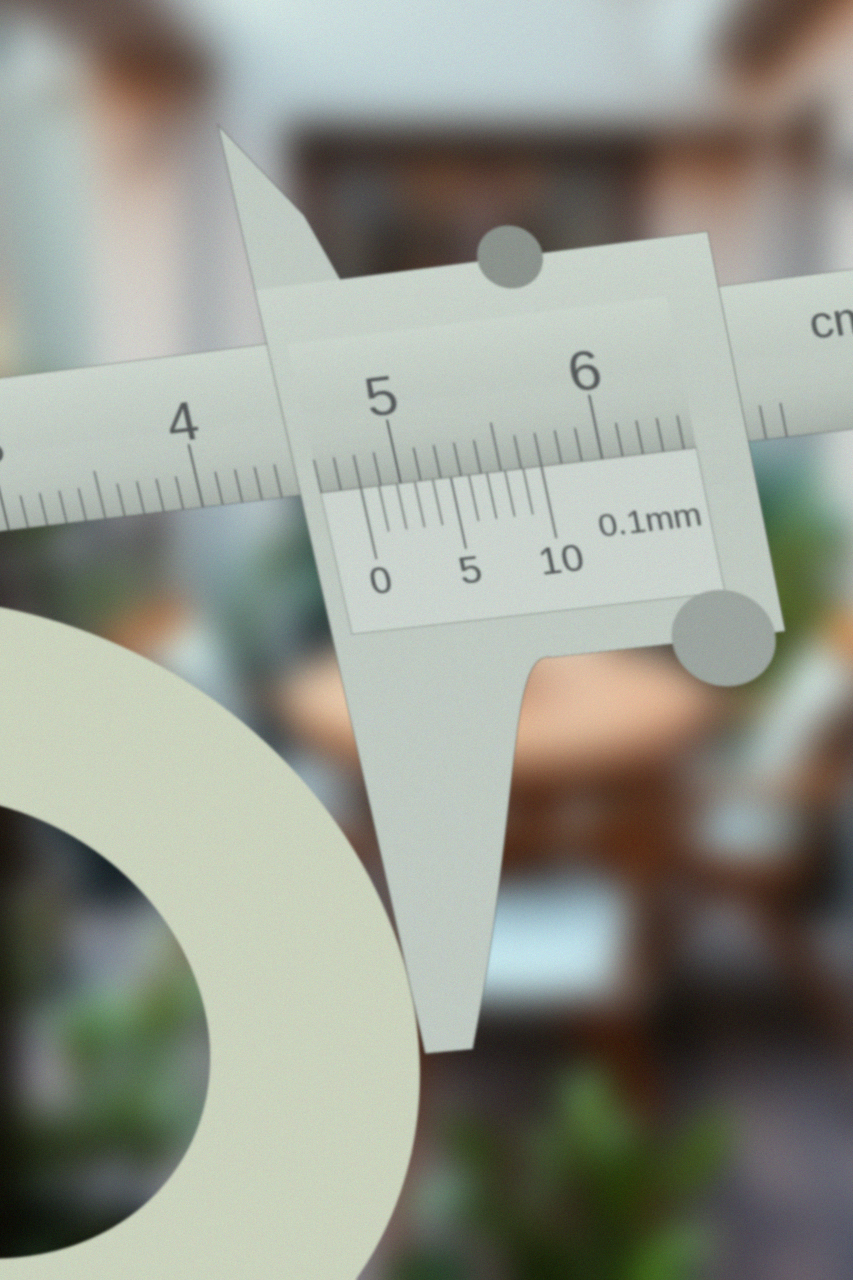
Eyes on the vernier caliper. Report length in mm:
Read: 48.0 mm
